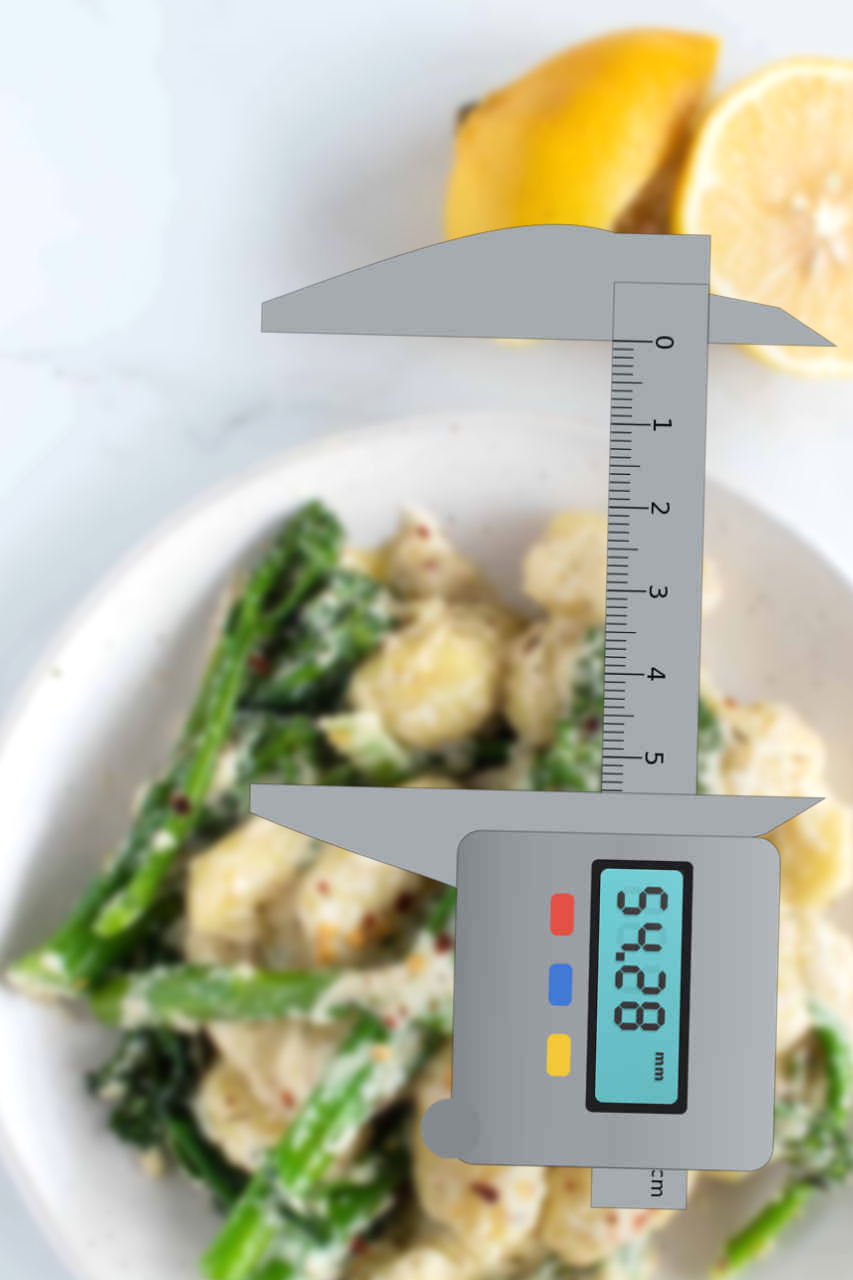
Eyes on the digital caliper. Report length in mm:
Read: 54.28 mm
